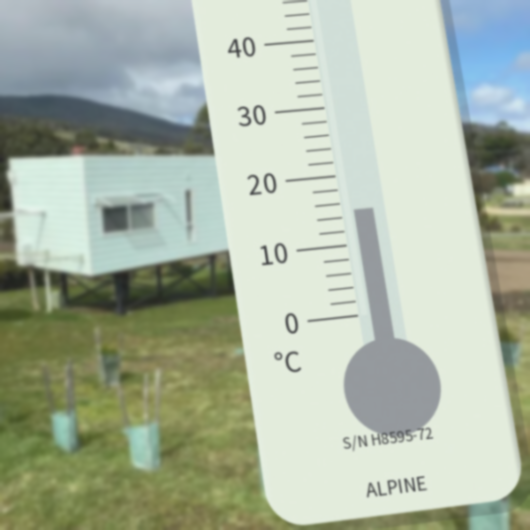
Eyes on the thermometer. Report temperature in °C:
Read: 15 °C
